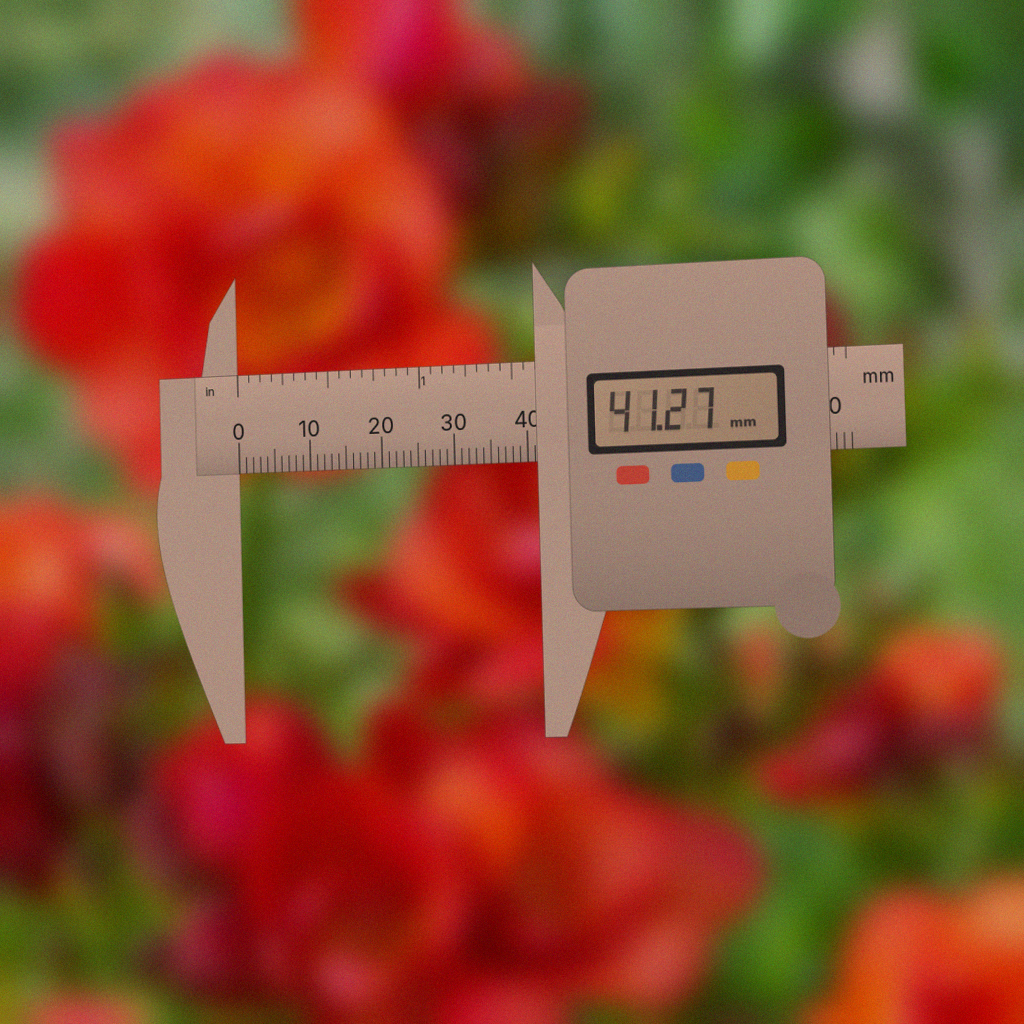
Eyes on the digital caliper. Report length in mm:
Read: 41.27 mm
